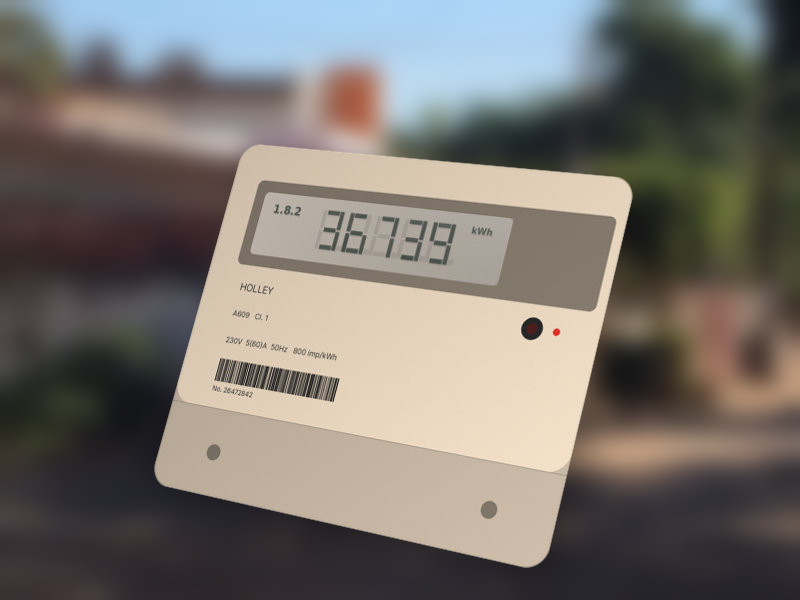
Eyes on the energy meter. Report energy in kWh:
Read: 36739 kWh
